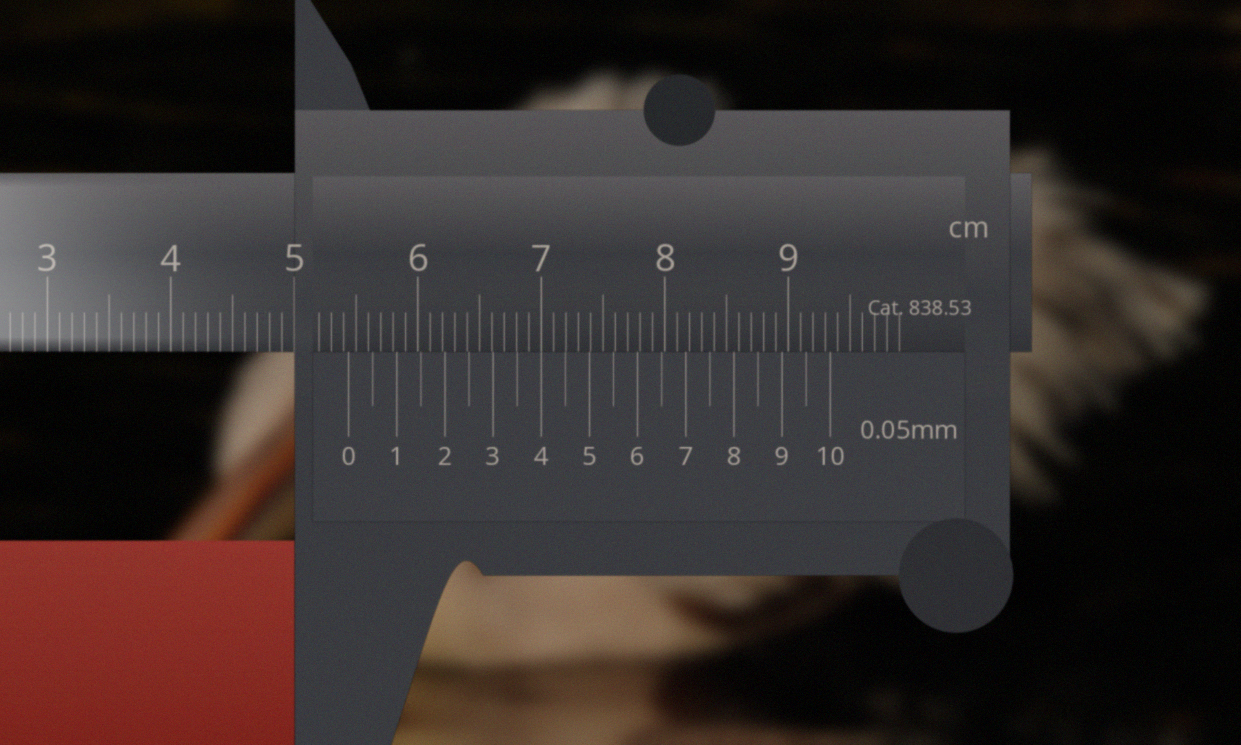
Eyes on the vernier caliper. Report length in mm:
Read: 54.4 mm
